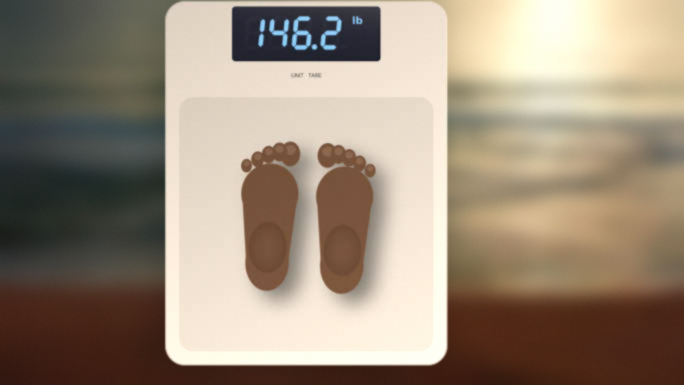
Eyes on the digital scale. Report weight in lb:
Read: 146.2 lb
